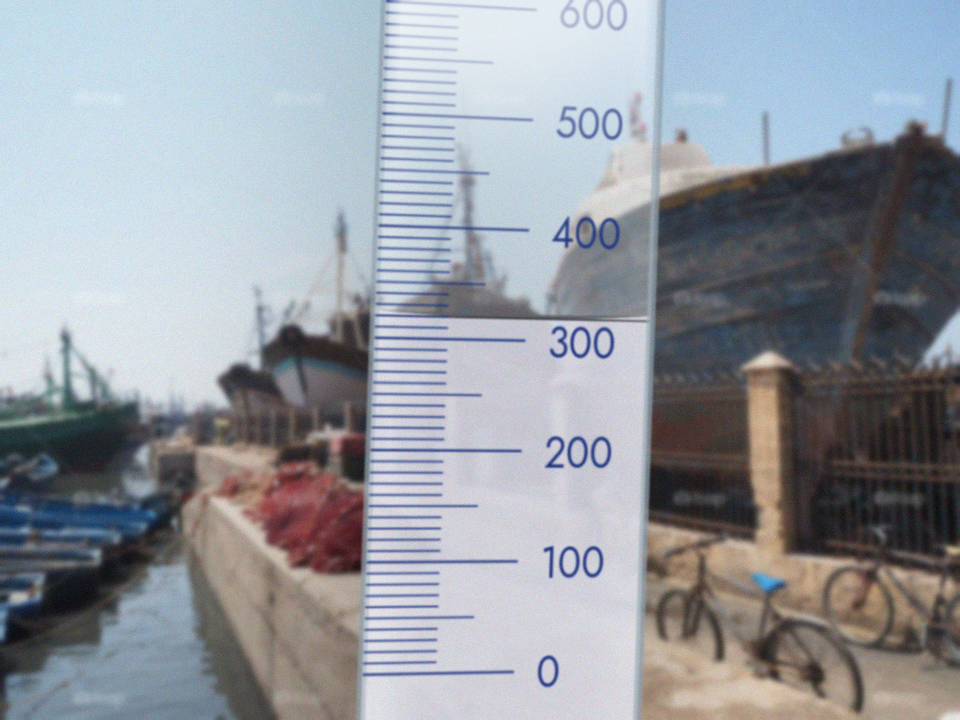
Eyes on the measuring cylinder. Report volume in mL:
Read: 320 mL
